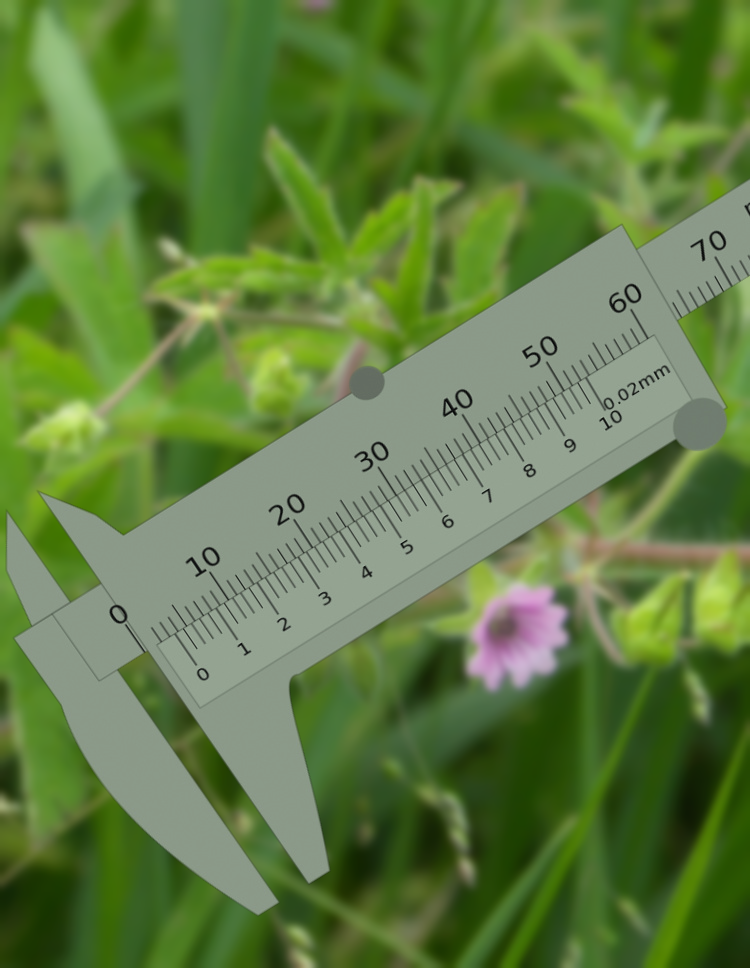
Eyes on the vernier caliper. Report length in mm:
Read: 3.6 mm
